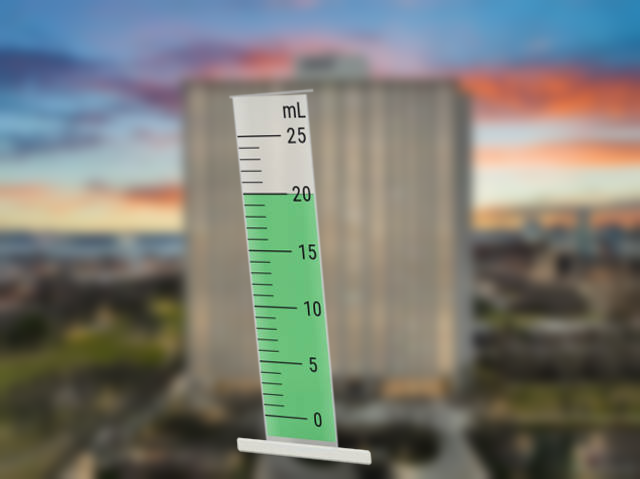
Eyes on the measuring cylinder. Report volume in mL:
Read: 20 mL
